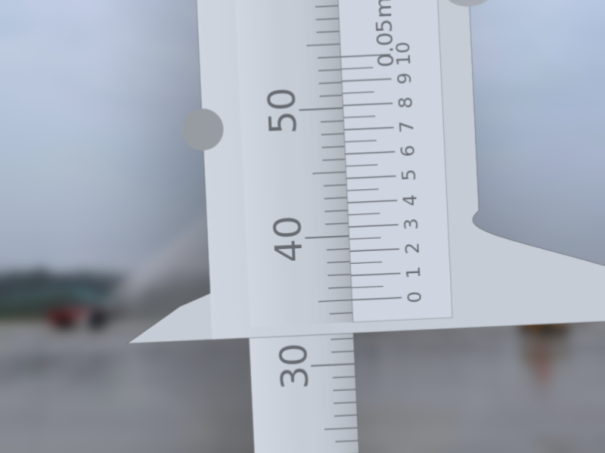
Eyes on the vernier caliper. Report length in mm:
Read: 35.0 mm
